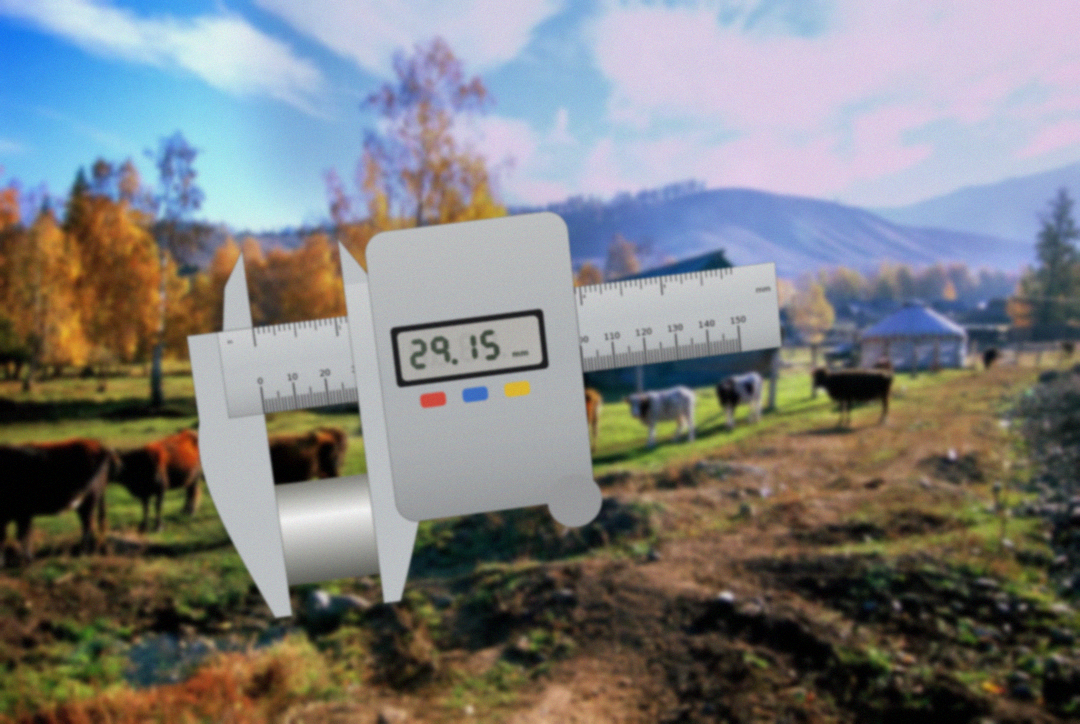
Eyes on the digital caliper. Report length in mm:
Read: 29.15 mm
